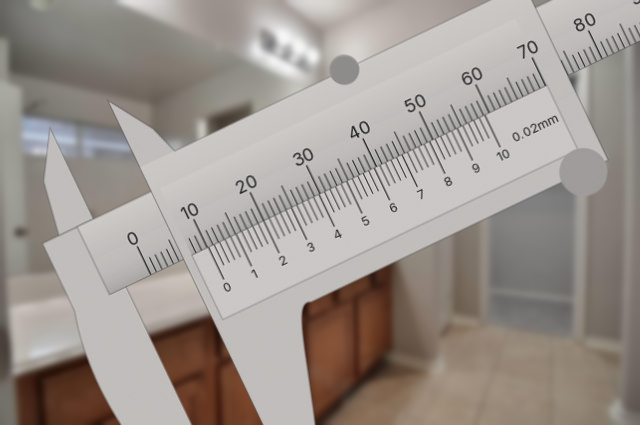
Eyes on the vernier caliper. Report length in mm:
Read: 10.2 mm
